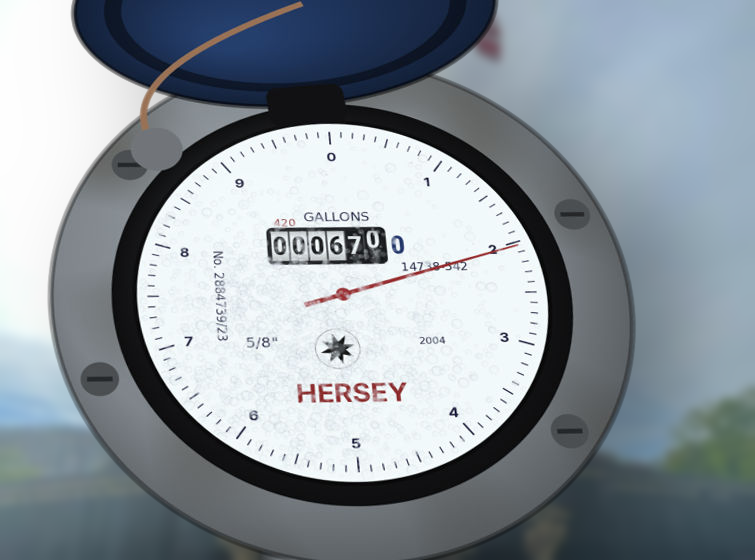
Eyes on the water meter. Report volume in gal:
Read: 6702.0 gal
